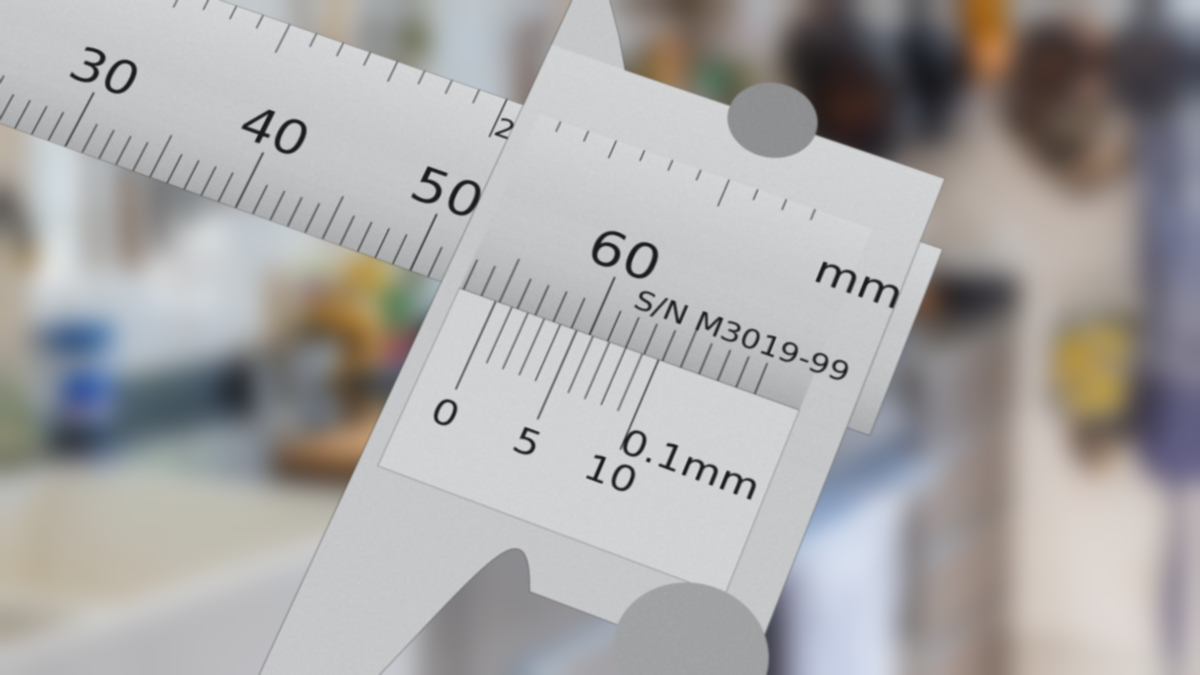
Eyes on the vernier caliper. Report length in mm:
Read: 54.8 mm
